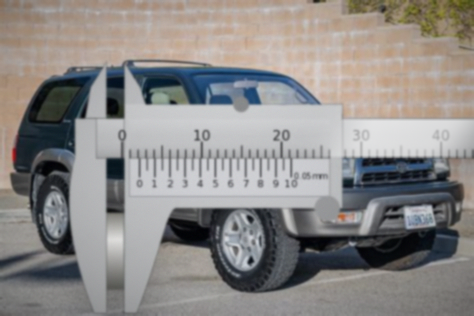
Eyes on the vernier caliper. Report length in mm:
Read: 2.2 mm
